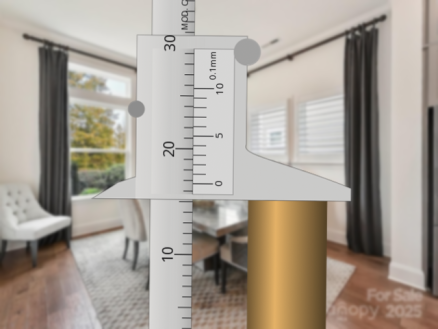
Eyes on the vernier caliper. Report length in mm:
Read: 16.7 mm
